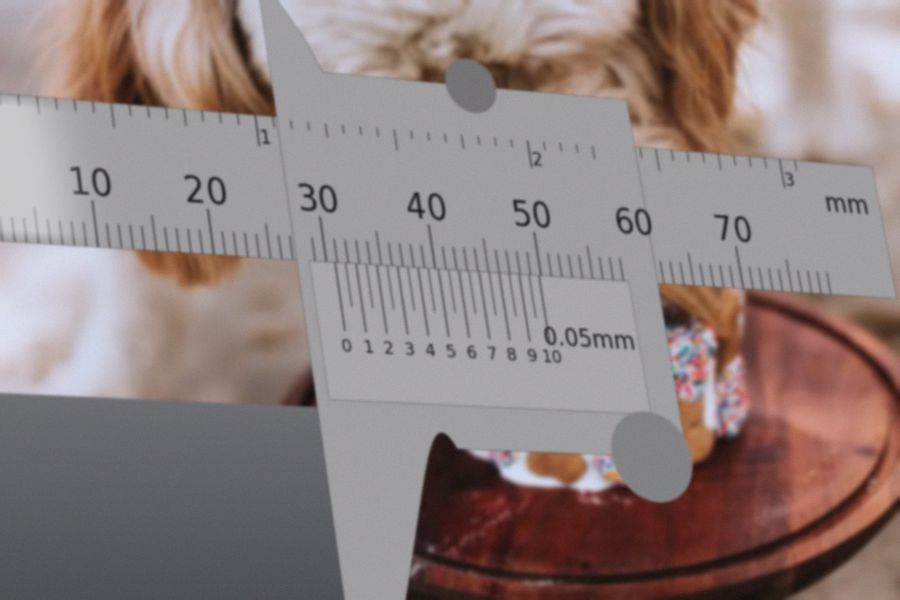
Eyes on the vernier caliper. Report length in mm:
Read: 30.8 mm
